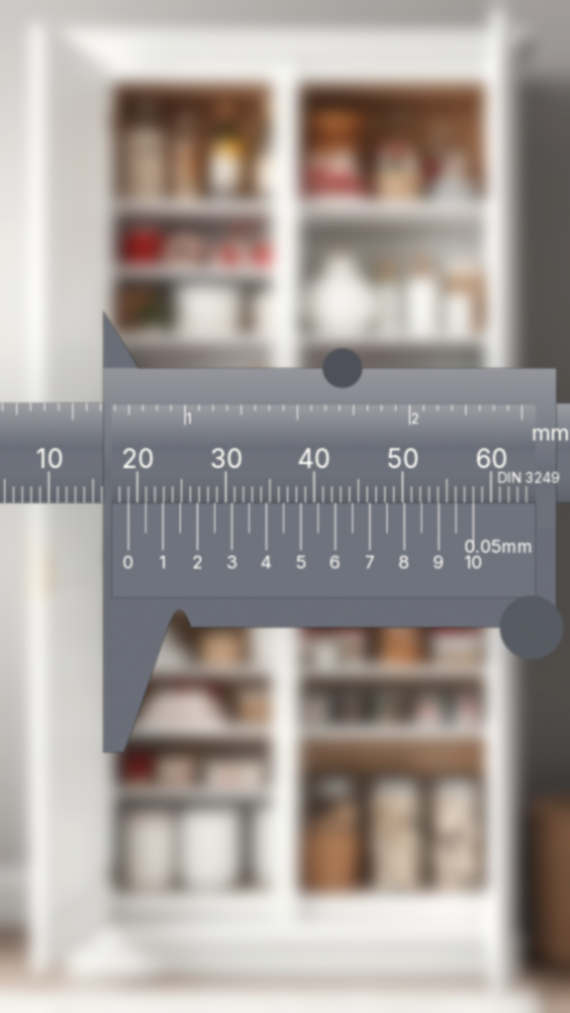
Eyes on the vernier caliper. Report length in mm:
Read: 19.0 mm
